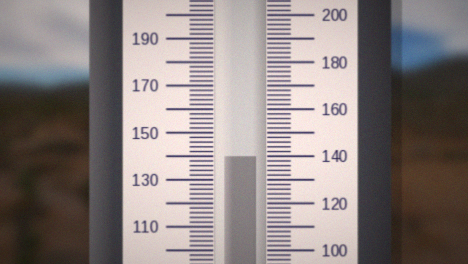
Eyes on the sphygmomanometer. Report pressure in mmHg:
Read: 140 mmHg
